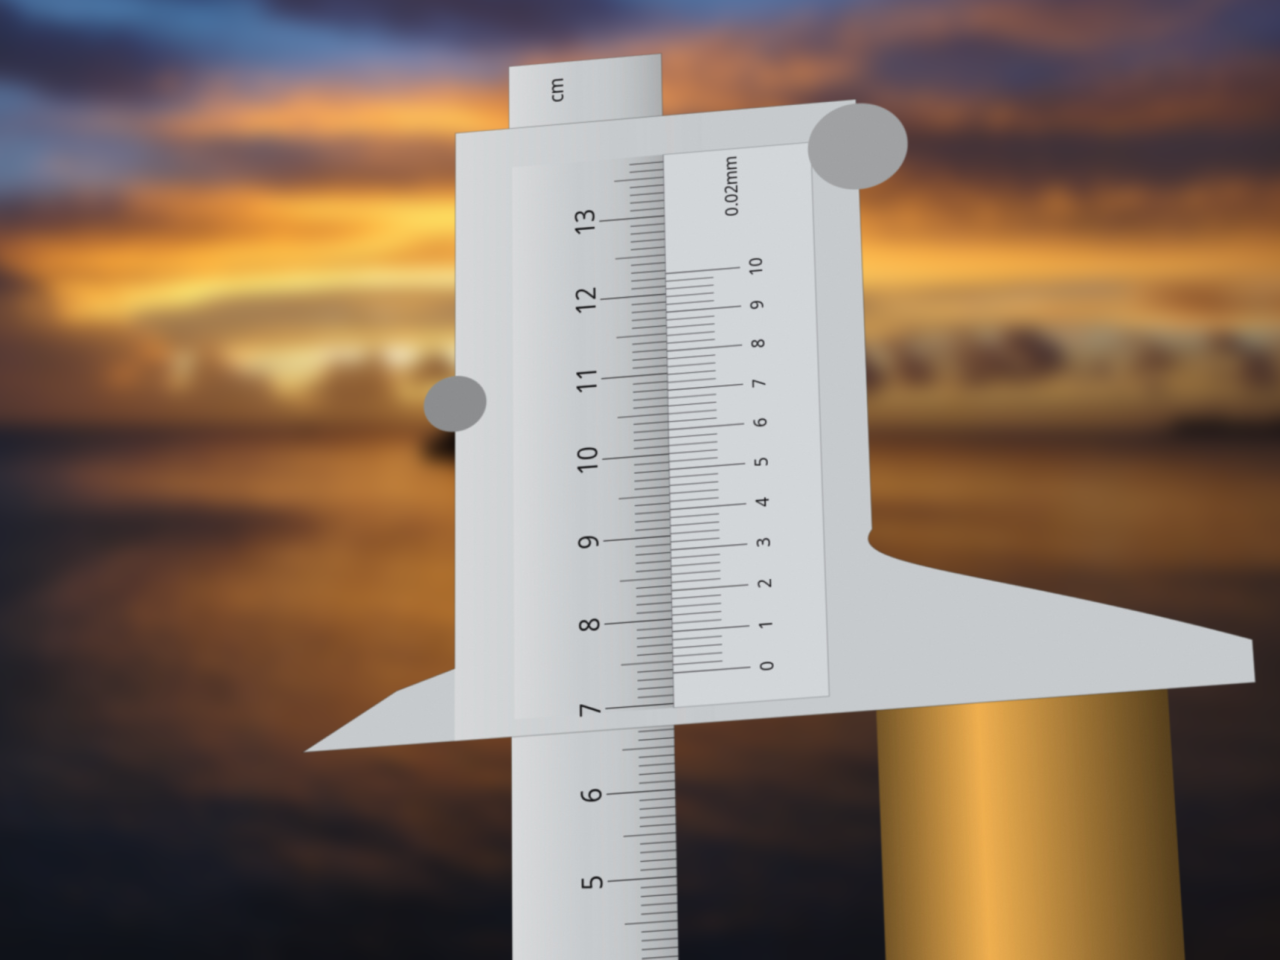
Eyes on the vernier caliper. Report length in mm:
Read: 73.6 mm
